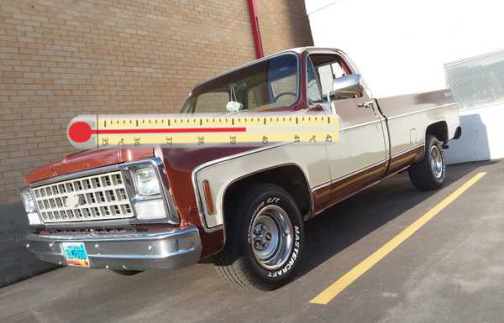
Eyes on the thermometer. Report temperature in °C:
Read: 39.4 °C
